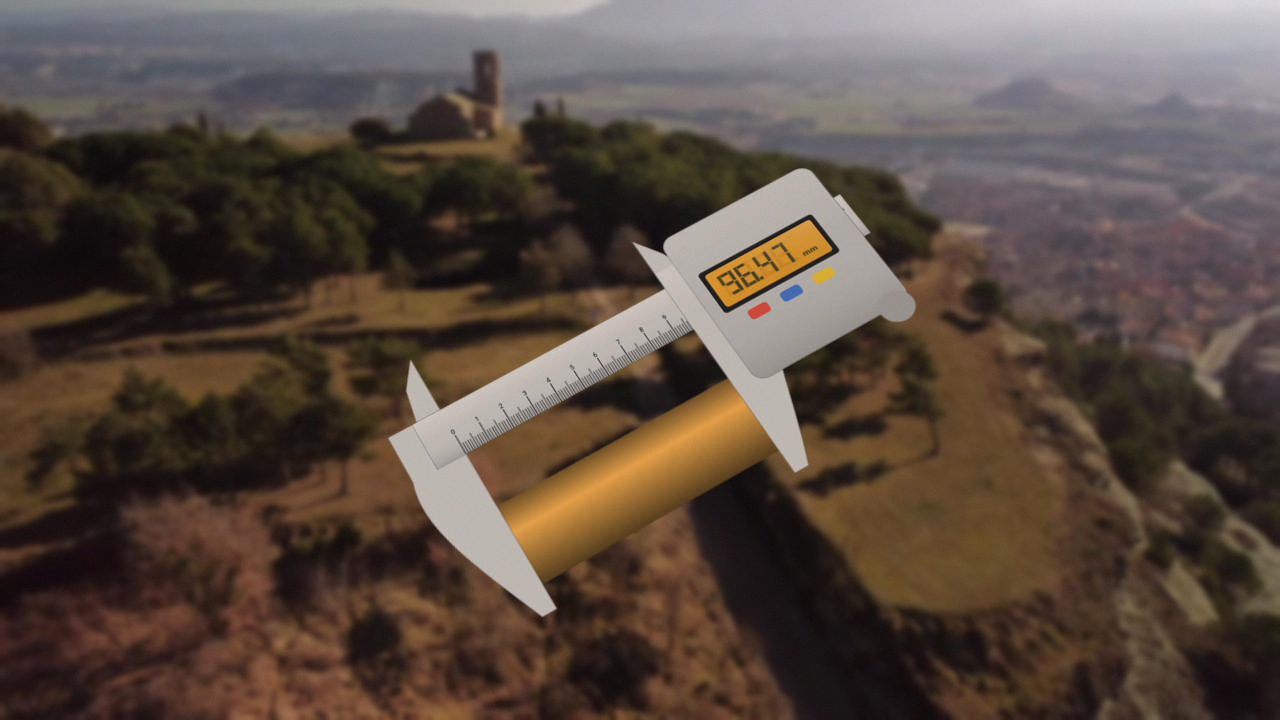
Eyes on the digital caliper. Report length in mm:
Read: 96.47 mm
